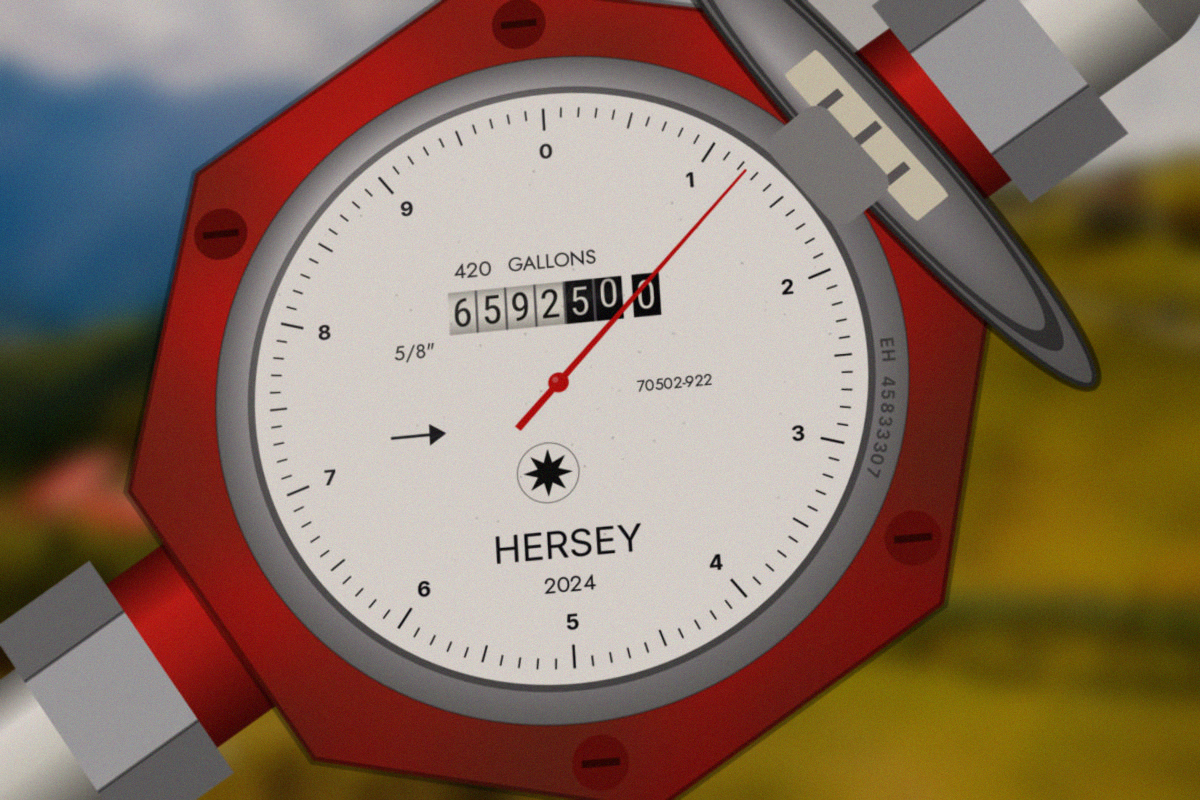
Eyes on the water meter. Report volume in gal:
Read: 6592501.2 gal
